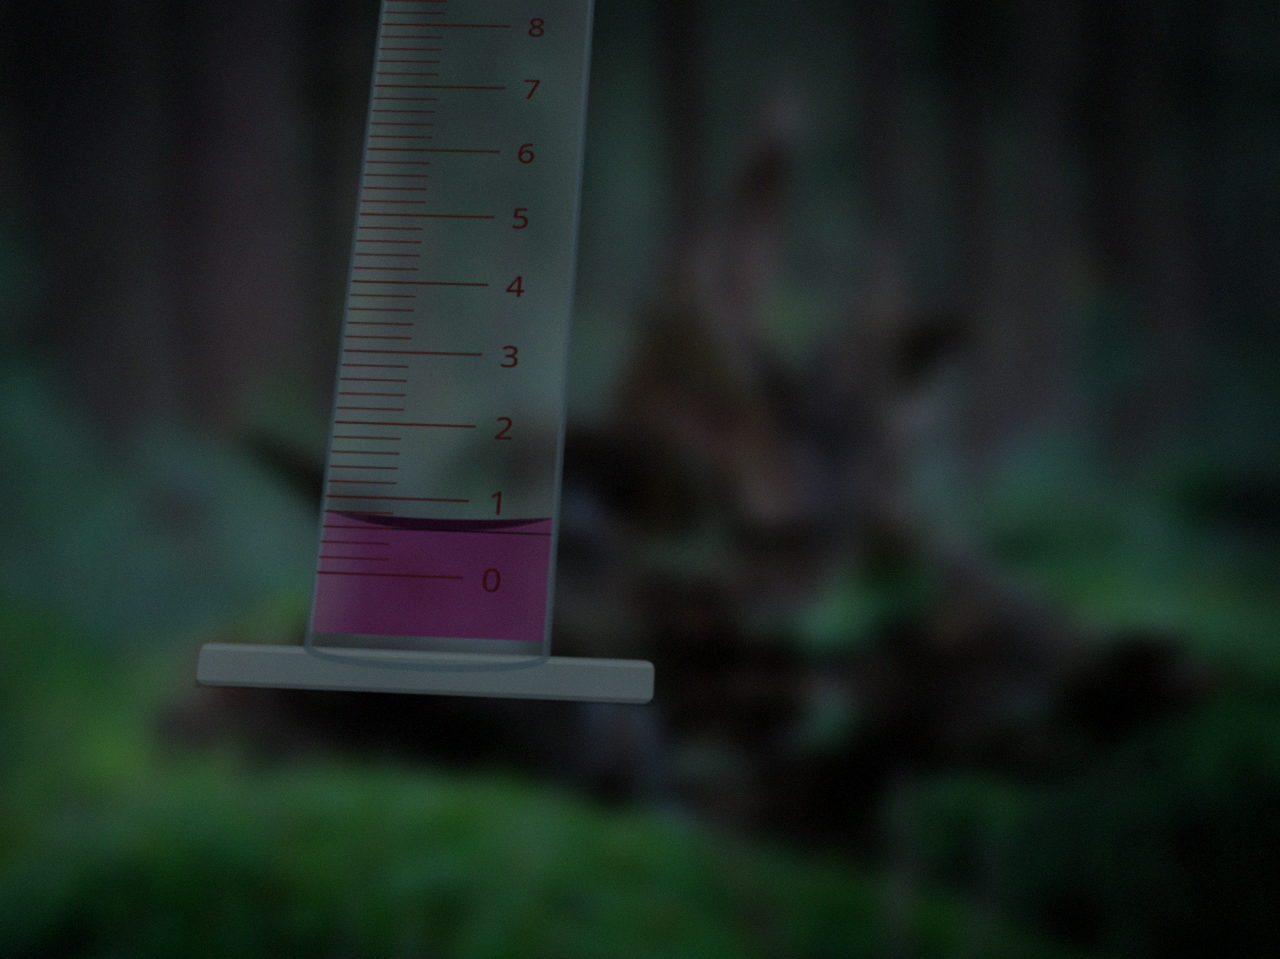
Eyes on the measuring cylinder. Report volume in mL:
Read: 0.6 mL
